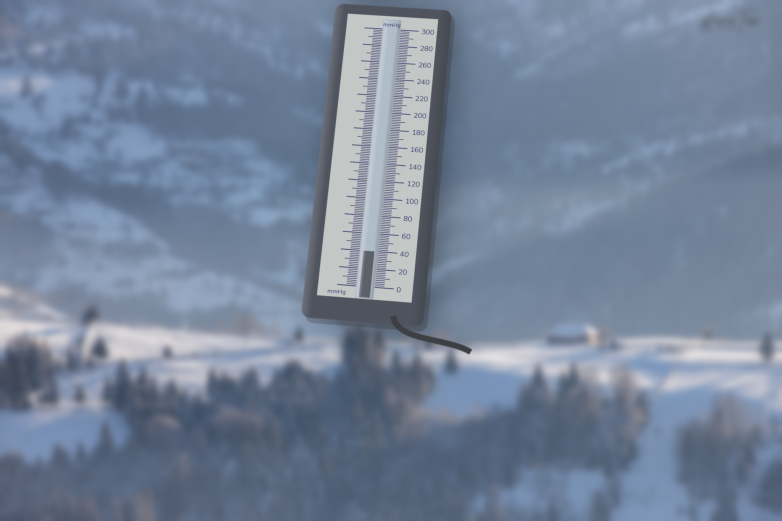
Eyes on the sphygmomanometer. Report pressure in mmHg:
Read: 40 mmHg
